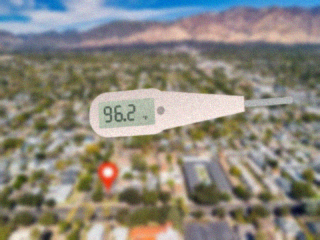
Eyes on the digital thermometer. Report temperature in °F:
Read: 96.2 °F
